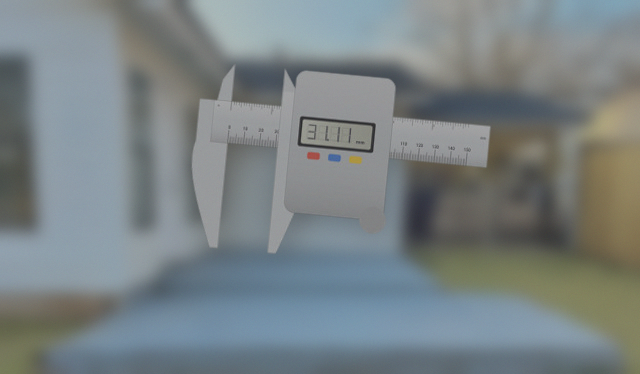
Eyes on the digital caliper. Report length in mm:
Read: 31.11 mm
